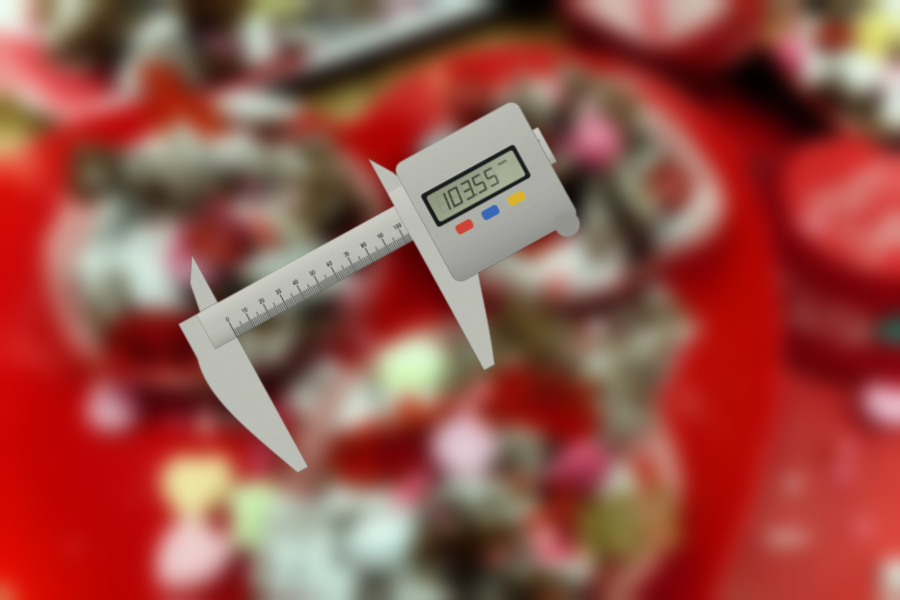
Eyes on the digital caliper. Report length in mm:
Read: 103.55 mm
